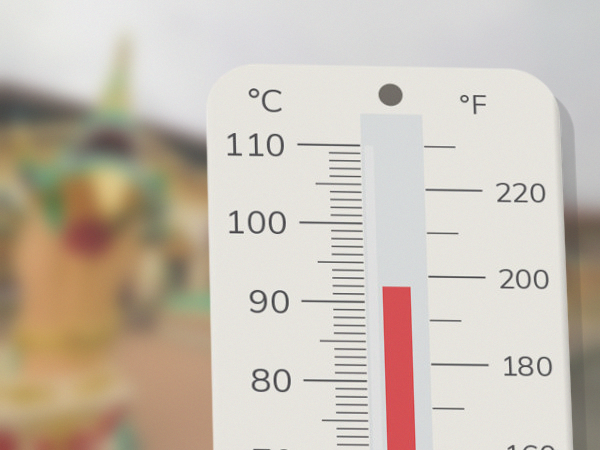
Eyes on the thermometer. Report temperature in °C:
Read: 92 °C
